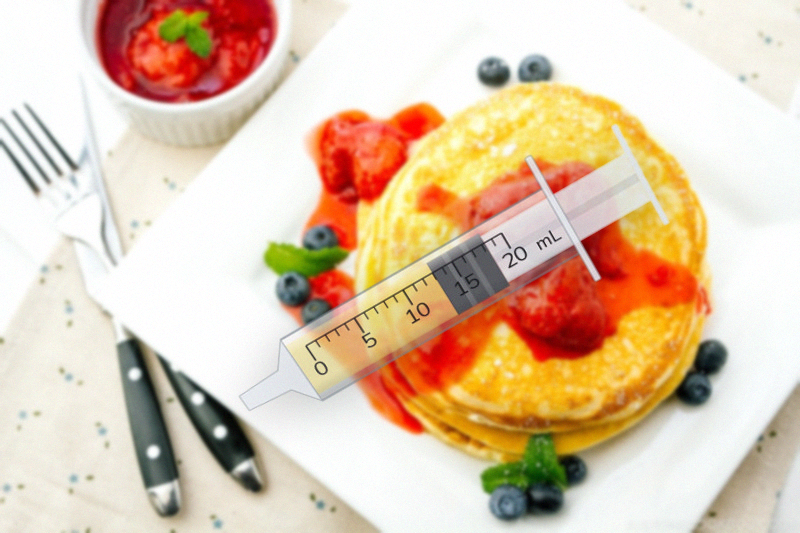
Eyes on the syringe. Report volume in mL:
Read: 13 mL
